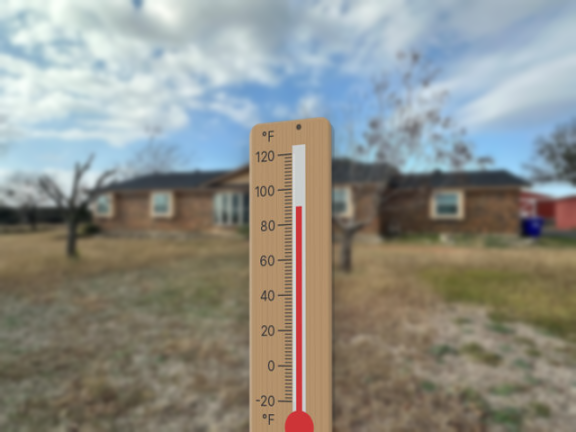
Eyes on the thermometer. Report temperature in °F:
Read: 90 °F
